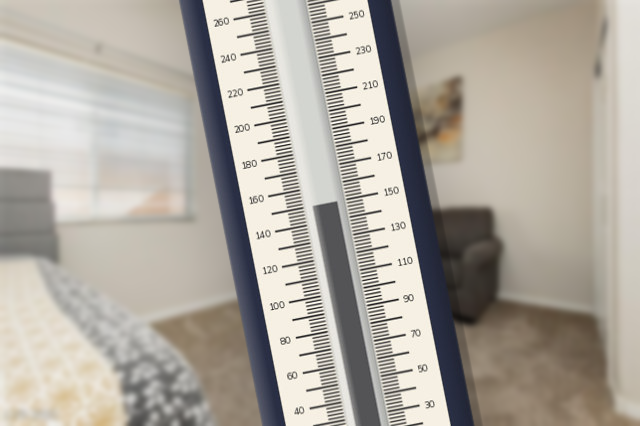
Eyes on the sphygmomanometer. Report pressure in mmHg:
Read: 150 mmHg
